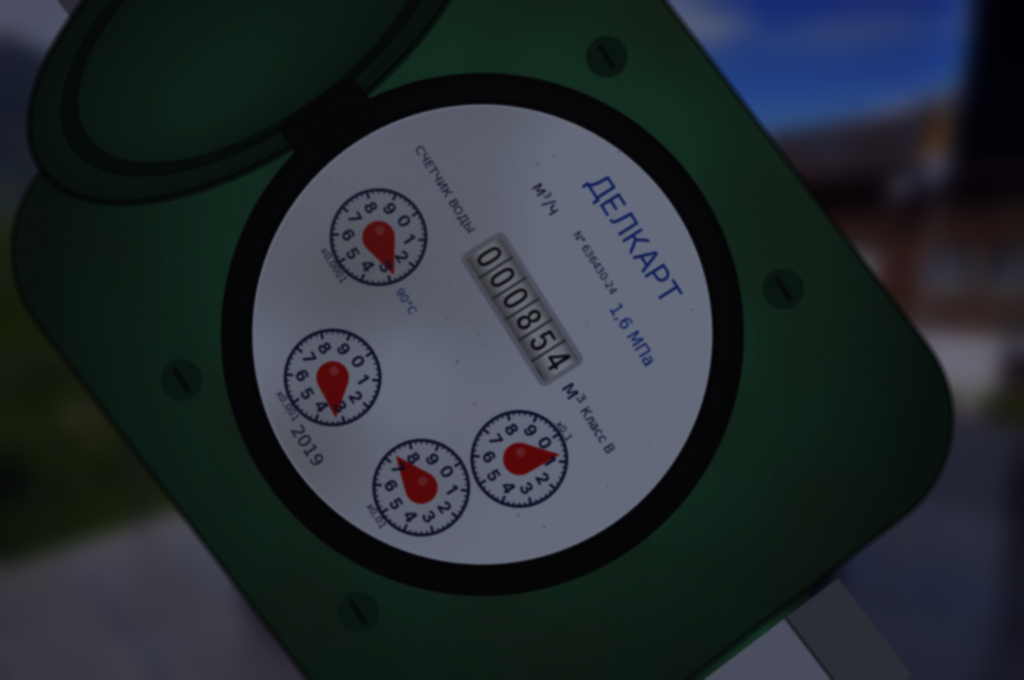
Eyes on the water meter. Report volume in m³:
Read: 854.0732 m³
